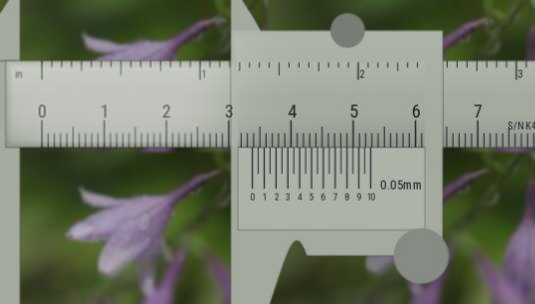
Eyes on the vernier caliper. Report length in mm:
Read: 33.8 mm
